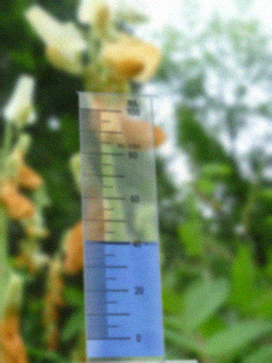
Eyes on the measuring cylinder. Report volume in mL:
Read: 40 mL
